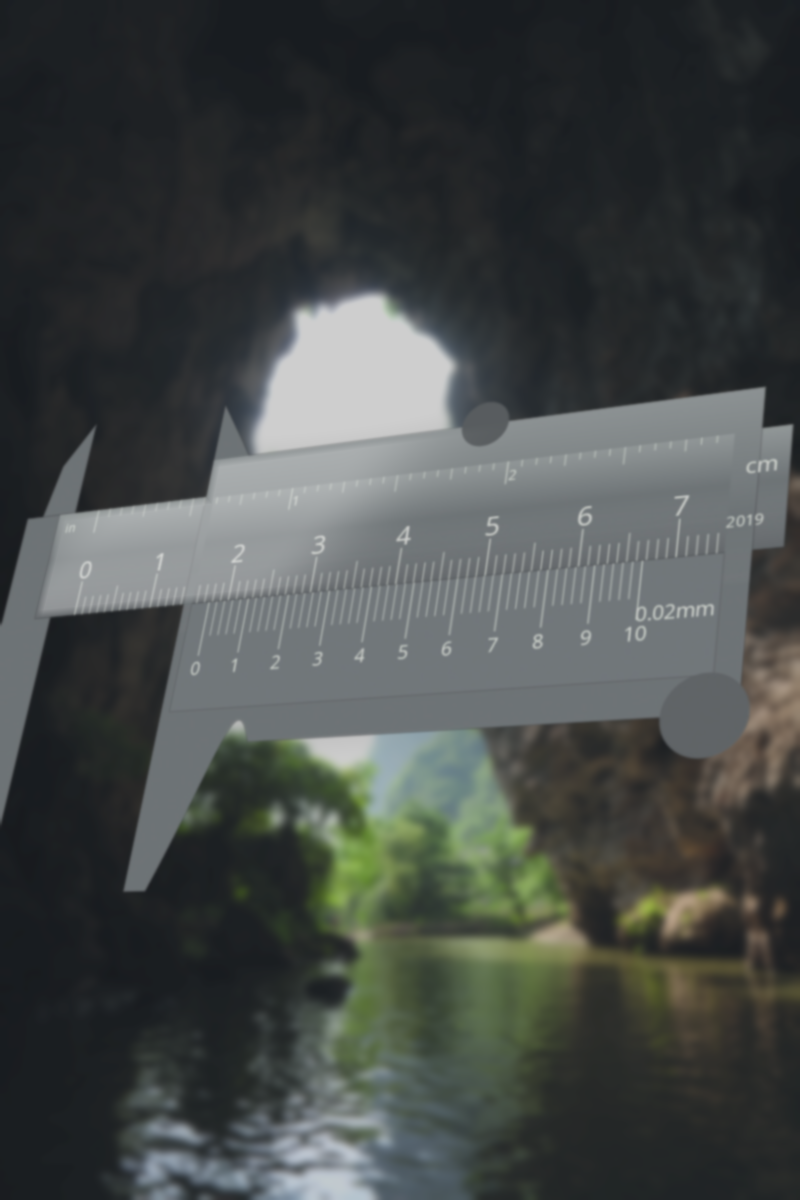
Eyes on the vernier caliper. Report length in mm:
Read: 17.6 mm
